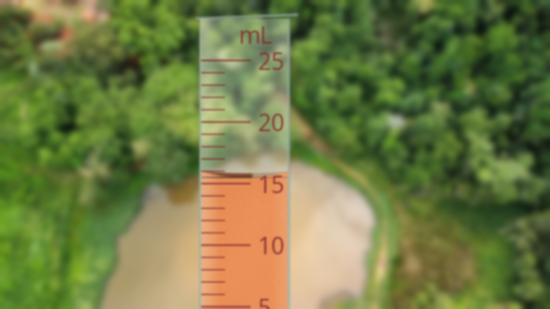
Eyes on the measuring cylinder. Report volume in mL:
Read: 15.5 mL
